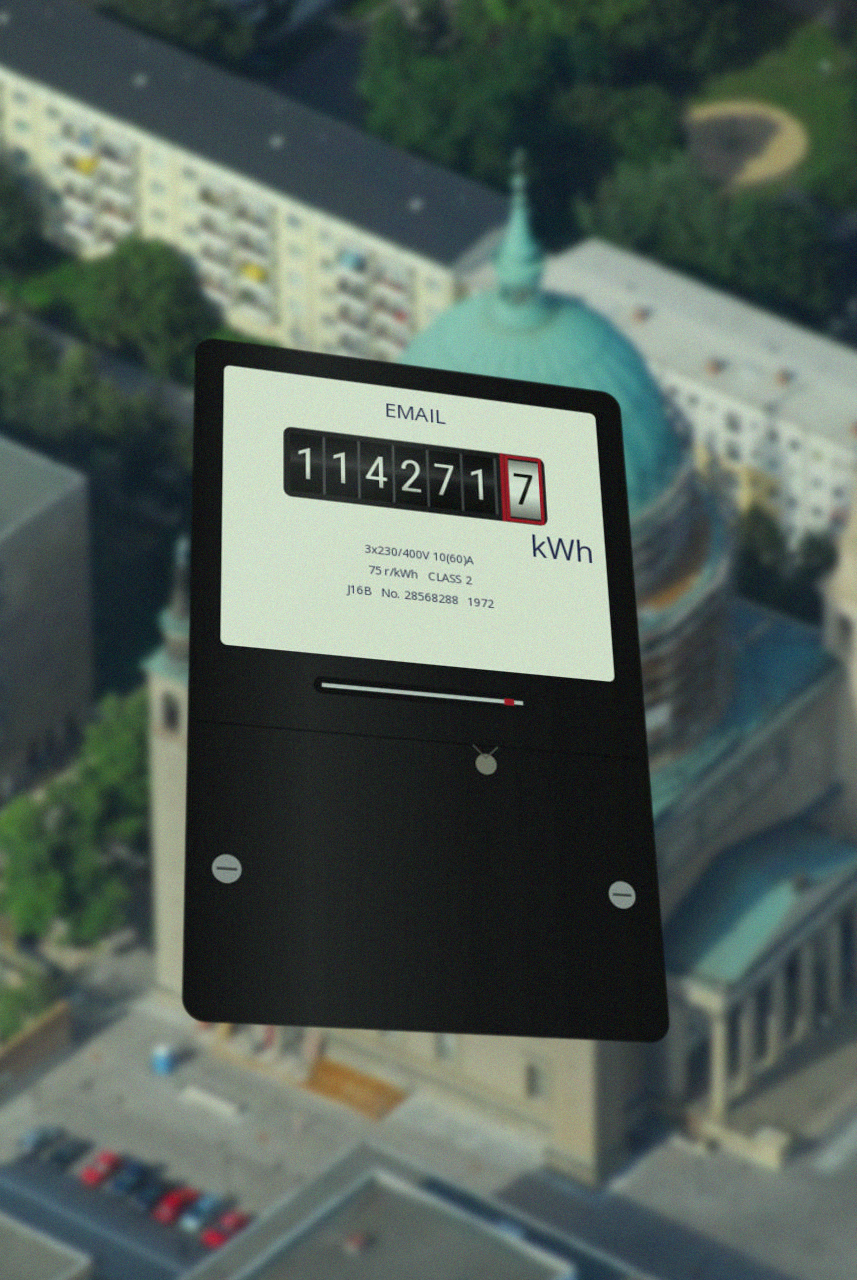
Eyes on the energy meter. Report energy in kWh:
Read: 114271.7 kWh
